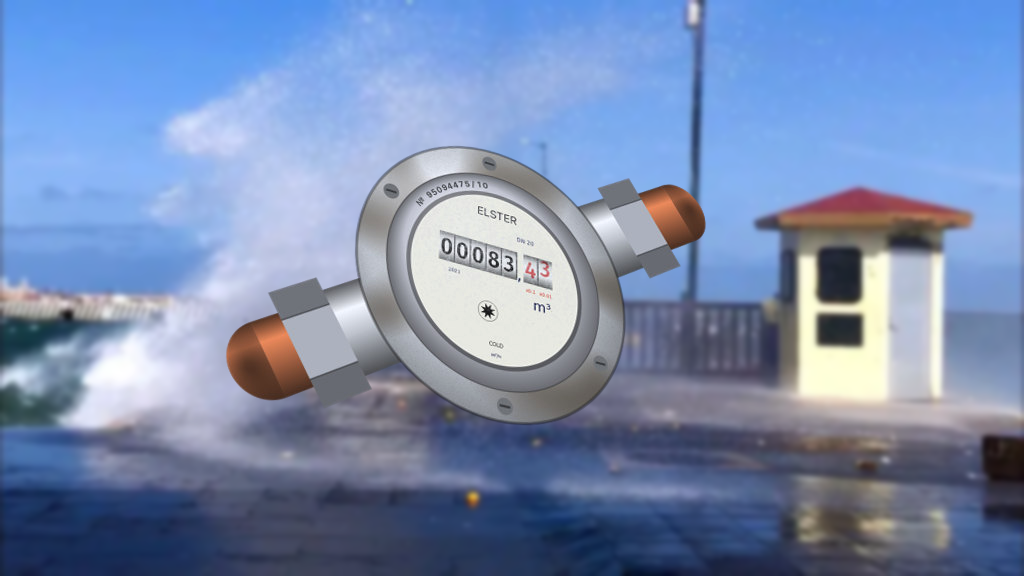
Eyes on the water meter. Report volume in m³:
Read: 83.43 m³
